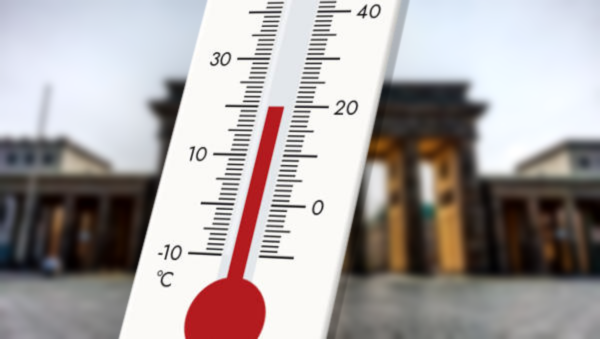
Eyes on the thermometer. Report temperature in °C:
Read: 20 °C
